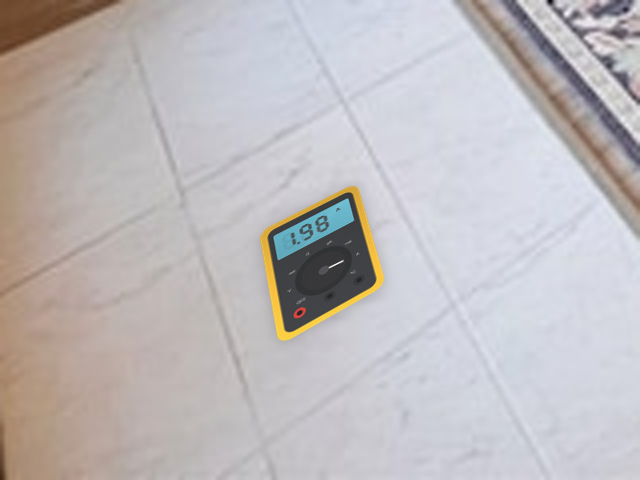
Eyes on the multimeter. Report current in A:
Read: 1.98 A
